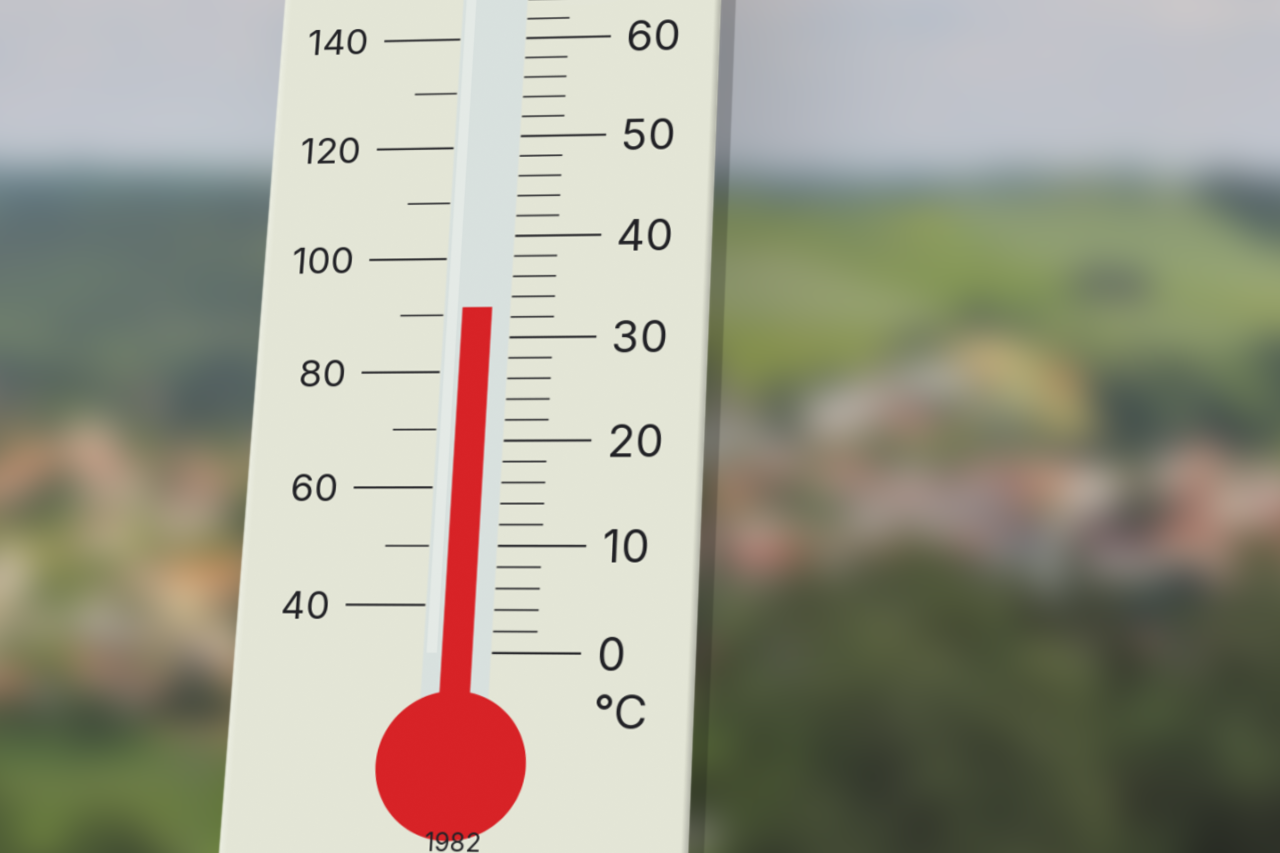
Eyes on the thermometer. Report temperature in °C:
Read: 33 °C
